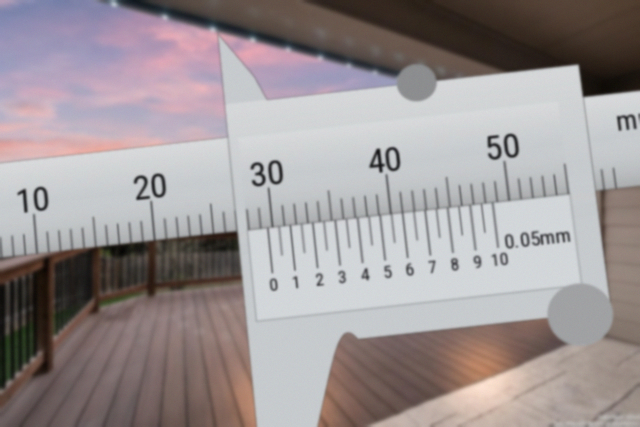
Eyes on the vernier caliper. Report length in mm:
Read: 29.6 mm
